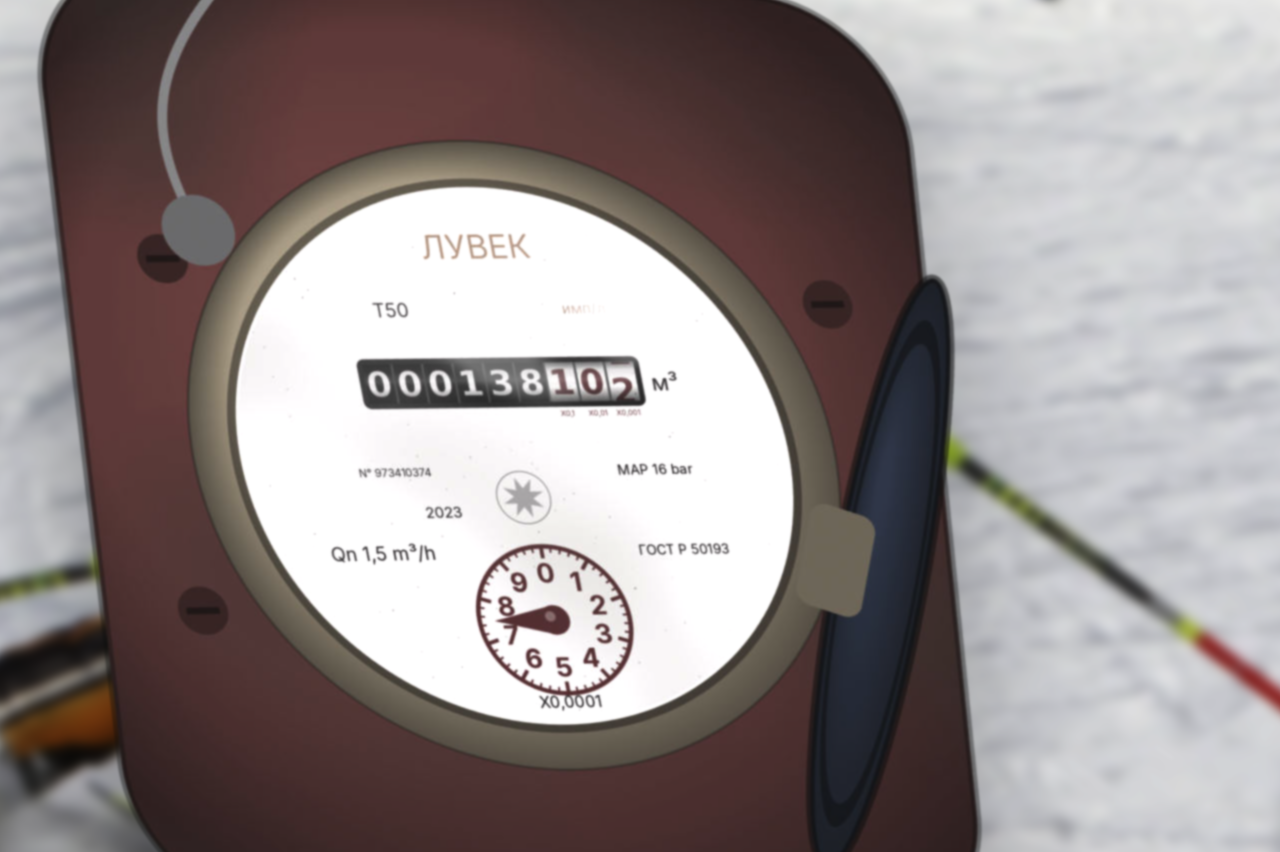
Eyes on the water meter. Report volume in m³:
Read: 138.1017 m³
